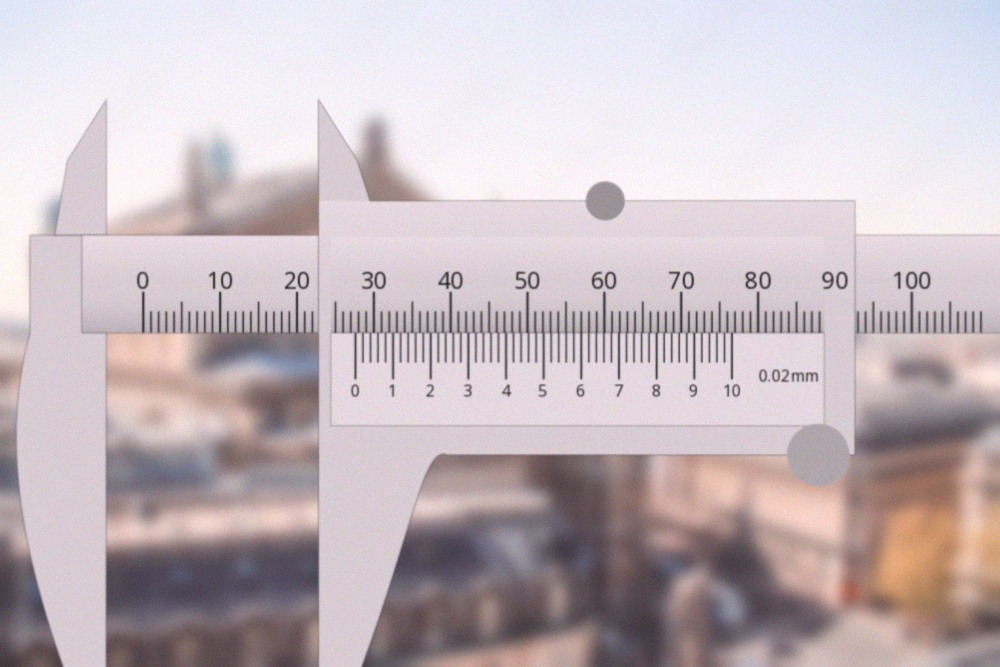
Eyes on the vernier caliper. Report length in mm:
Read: 27.6 mm
